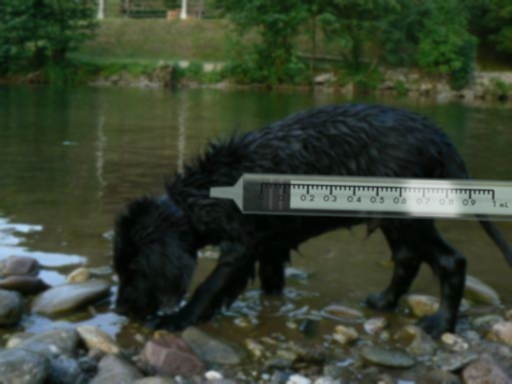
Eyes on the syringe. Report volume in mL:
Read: 0 mL
